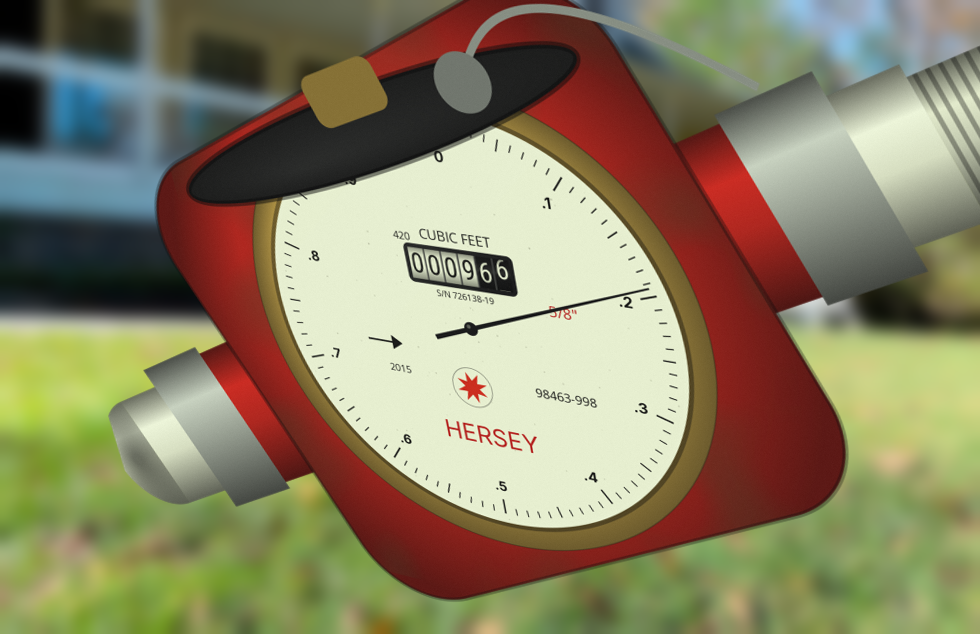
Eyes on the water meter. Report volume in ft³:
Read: 966.19 ft³
